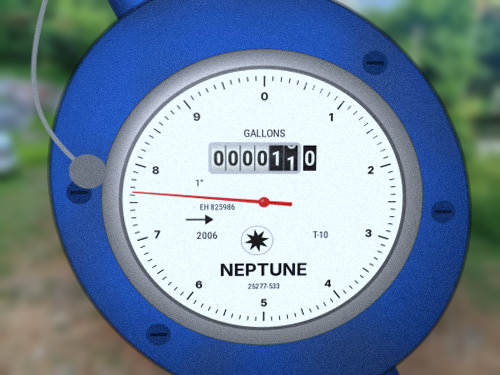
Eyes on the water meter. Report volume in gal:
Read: 107.6 gal
